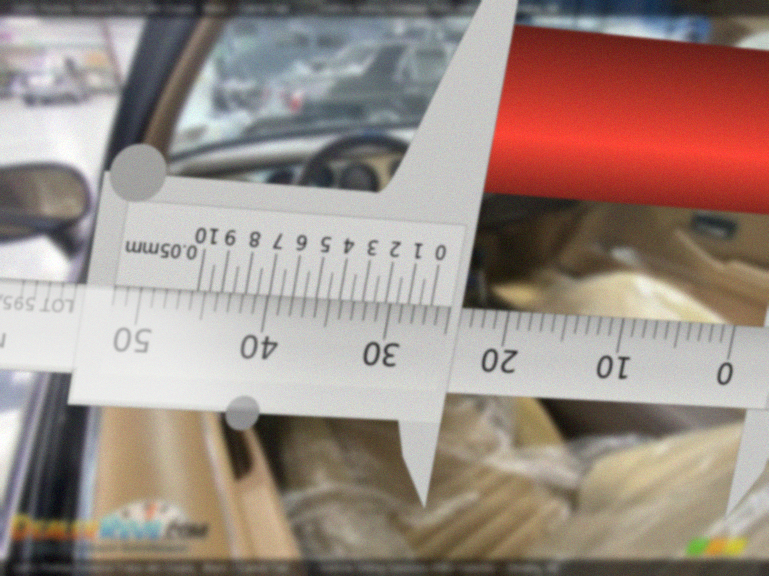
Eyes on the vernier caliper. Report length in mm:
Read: 26.6 mm
